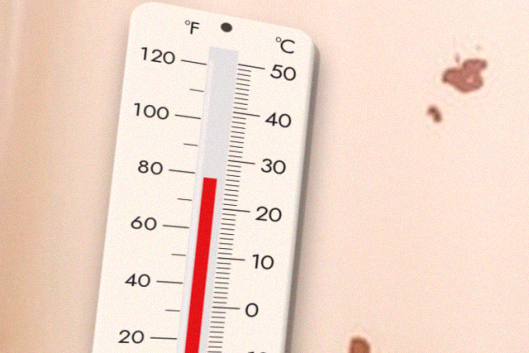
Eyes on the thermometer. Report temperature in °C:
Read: 26 °C
